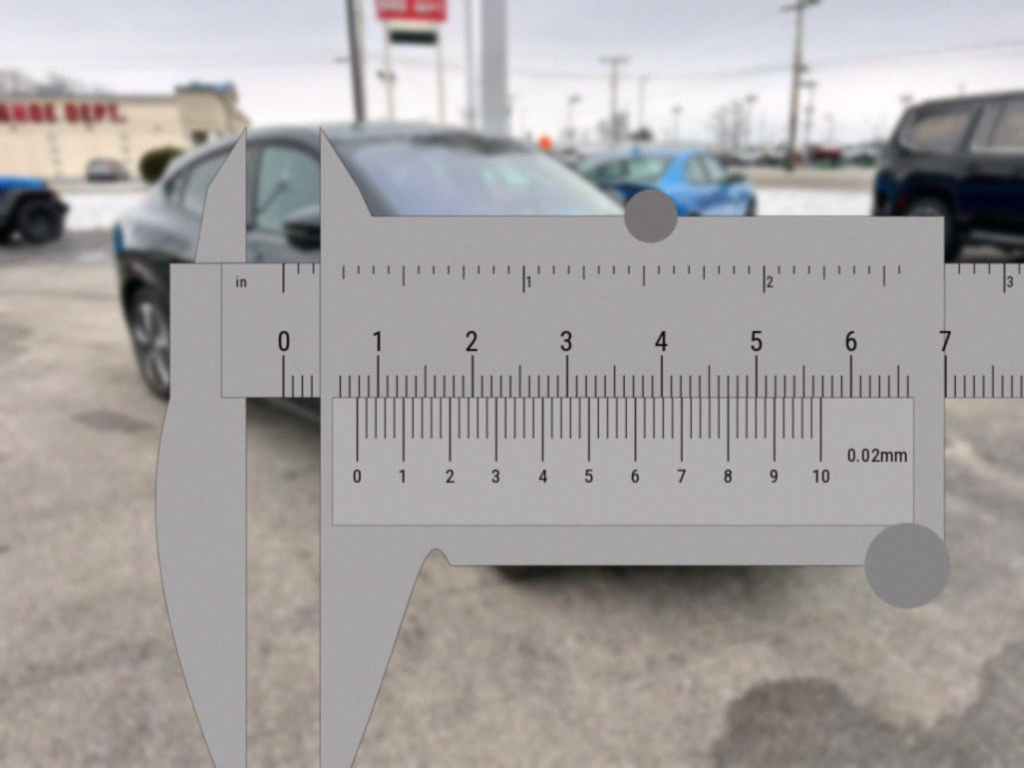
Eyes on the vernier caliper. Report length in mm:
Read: 7.8 mm
